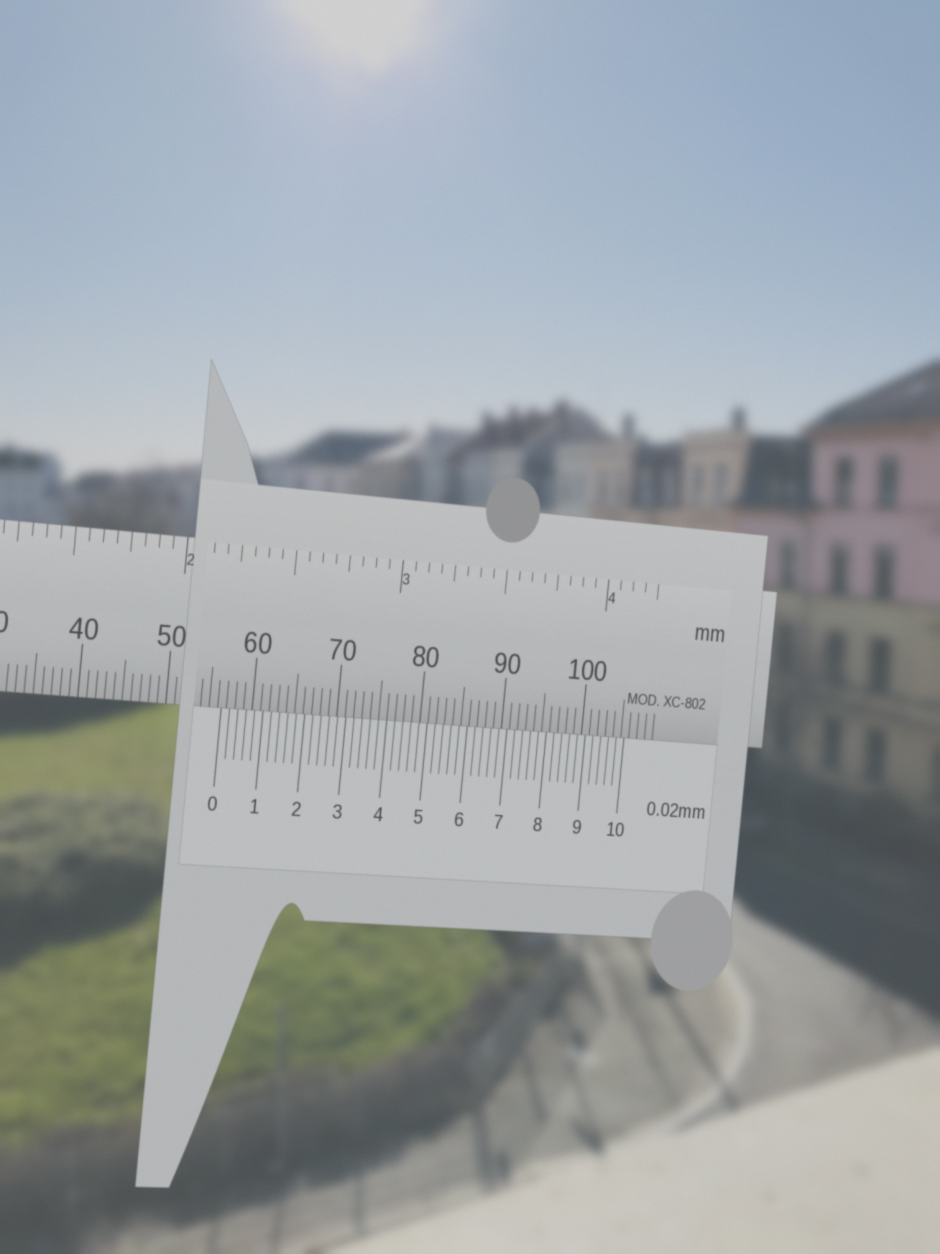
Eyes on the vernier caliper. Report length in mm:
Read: 56.4 mm
